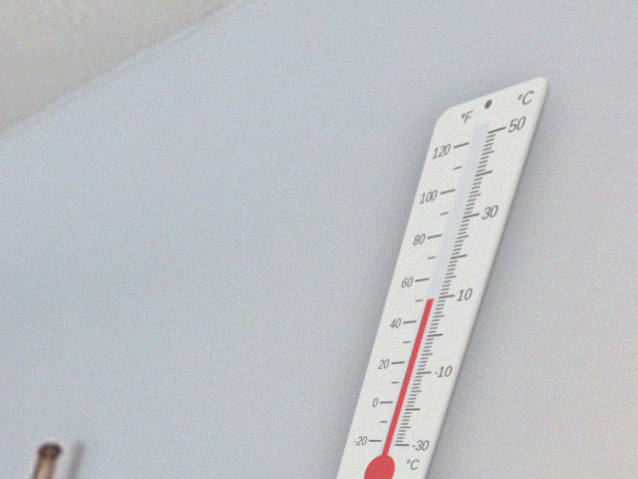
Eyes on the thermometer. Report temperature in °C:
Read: 10 °C
